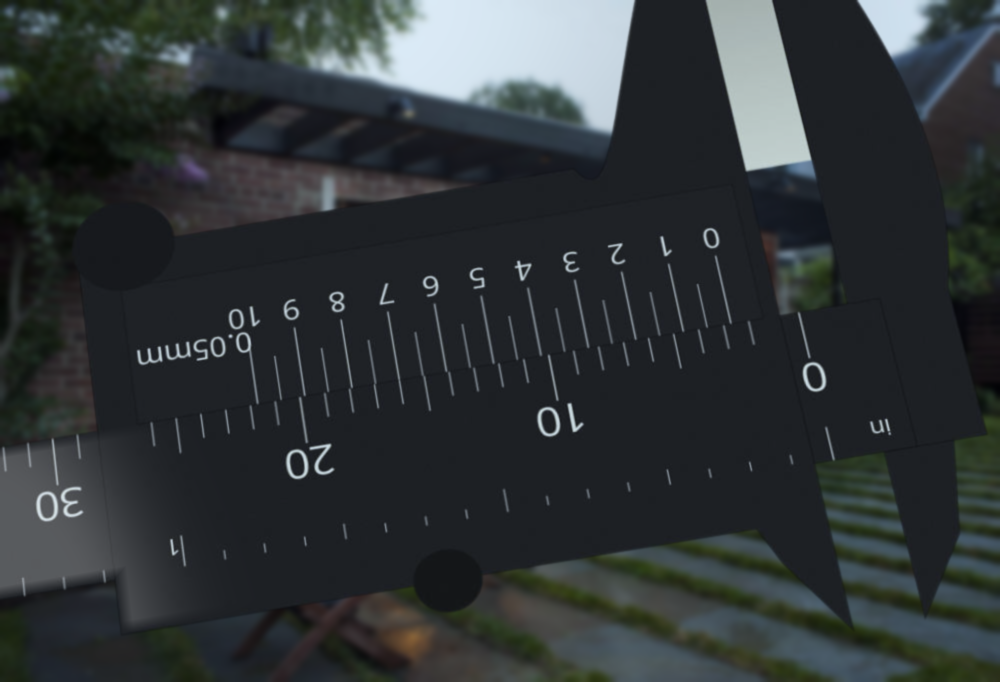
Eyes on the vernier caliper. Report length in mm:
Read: 2.7 mm
